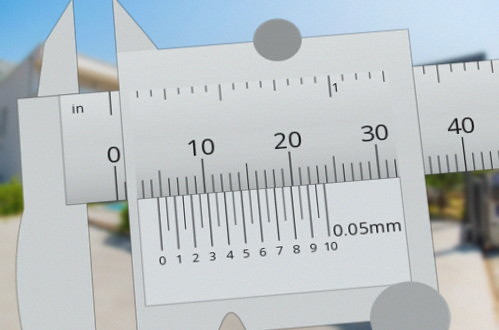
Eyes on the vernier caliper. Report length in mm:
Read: 4.6 mm
